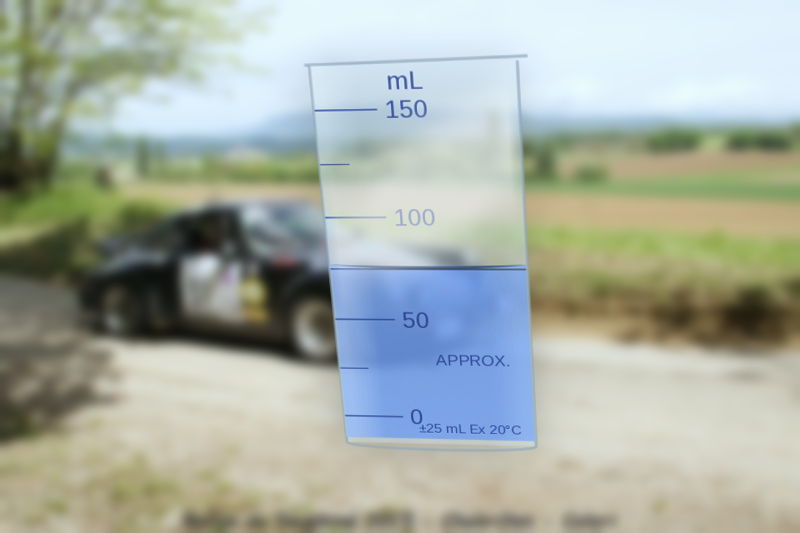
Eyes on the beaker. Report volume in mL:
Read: 75 mL
